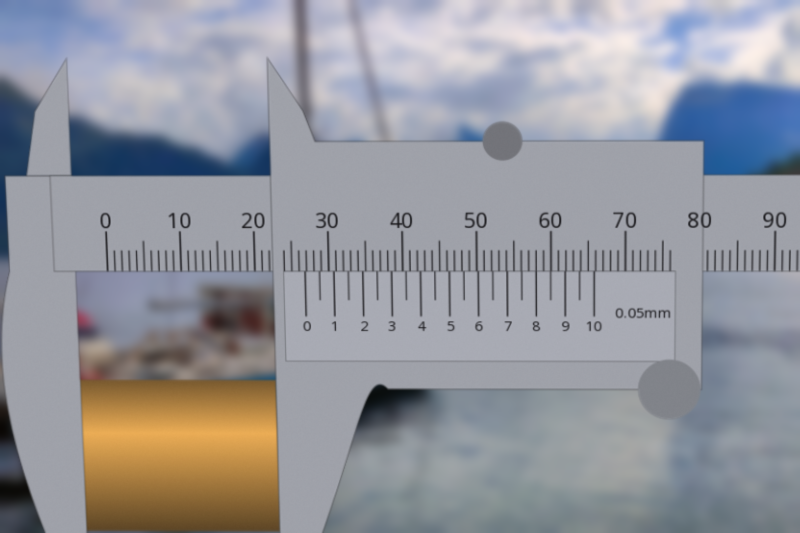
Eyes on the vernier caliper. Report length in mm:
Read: 26.8 mm
